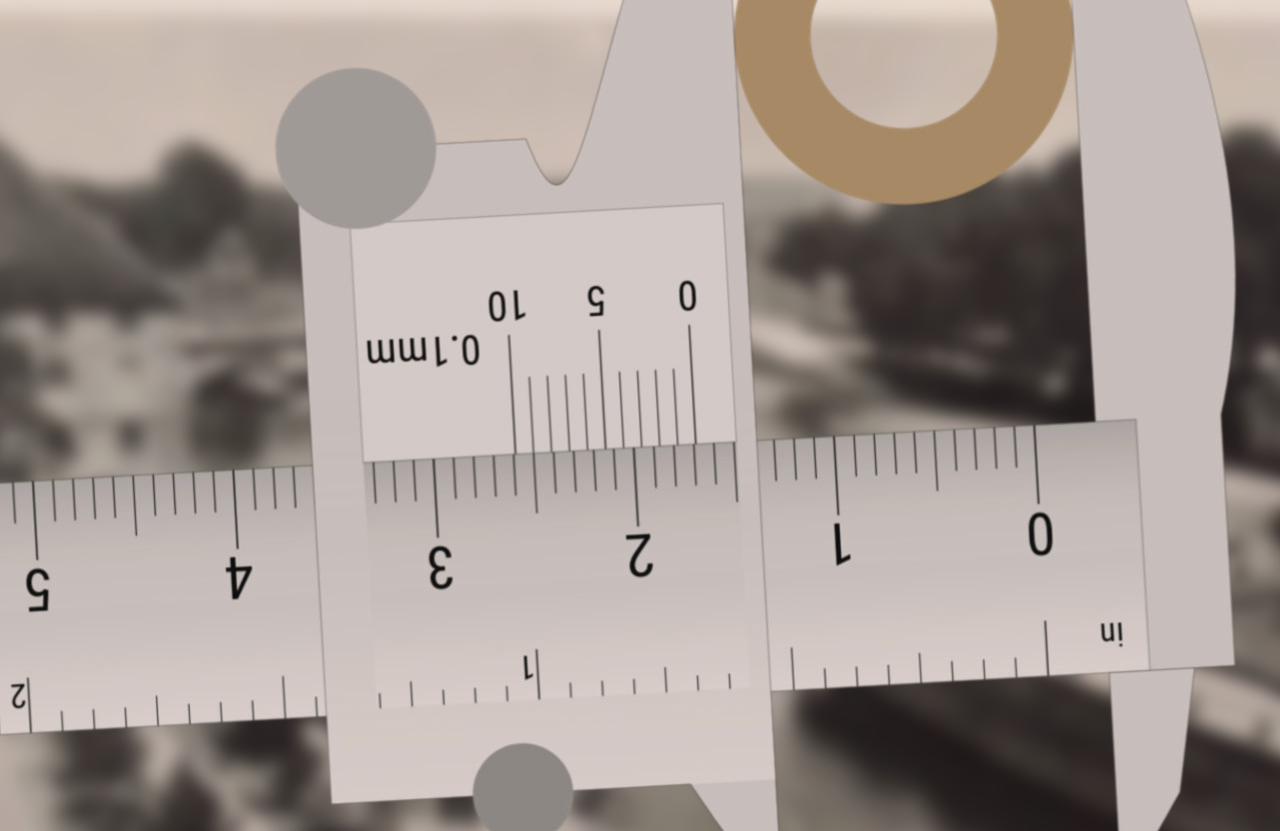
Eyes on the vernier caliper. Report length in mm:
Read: 16.9 mm
